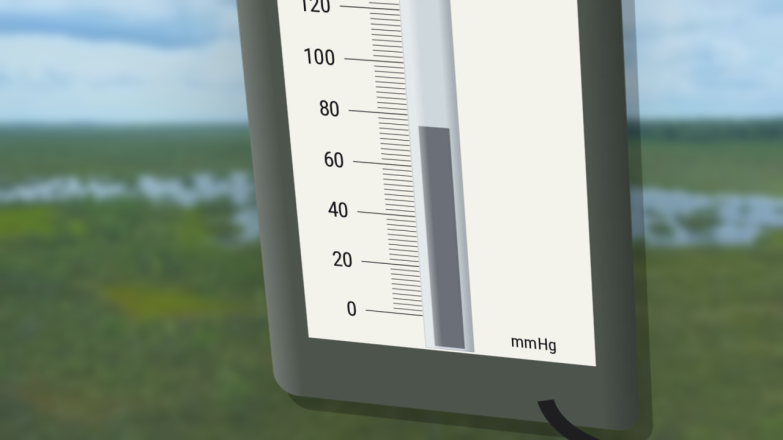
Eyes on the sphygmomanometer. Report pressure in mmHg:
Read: 76 mmHg
